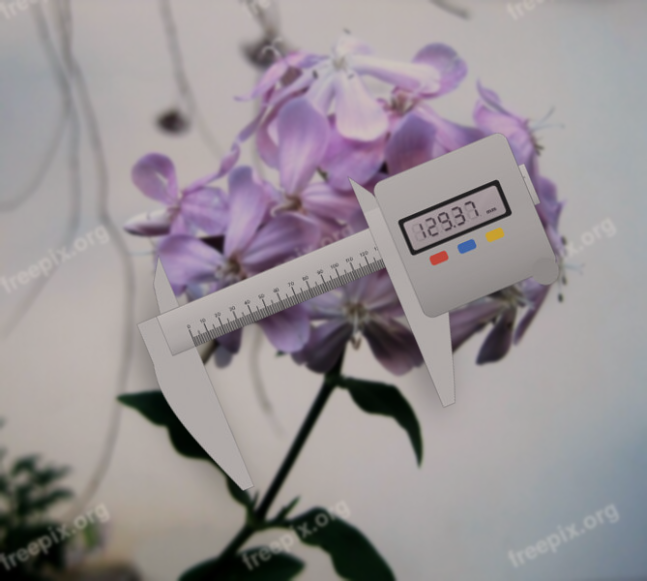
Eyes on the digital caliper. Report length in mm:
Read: 129.37 mm
